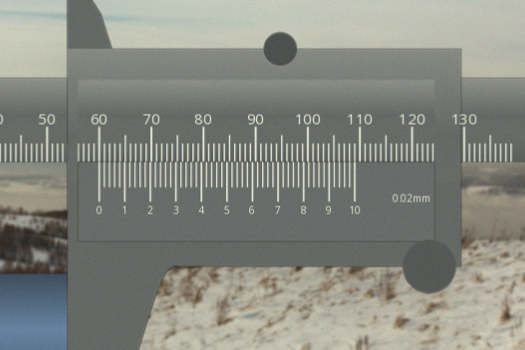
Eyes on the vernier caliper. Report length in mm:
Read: 60.0 mm
